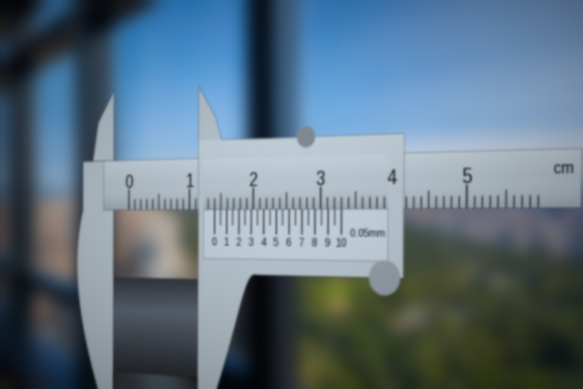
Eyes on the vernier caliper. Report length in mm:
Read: 14.0 mm
